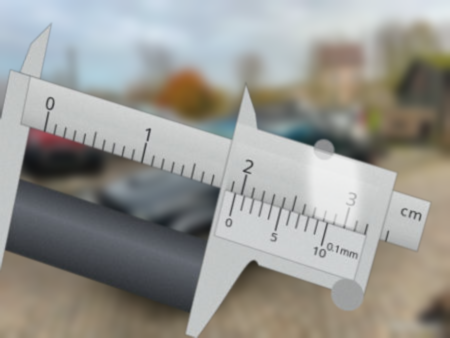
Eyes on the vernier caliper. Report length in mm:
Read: 19.4 mm
